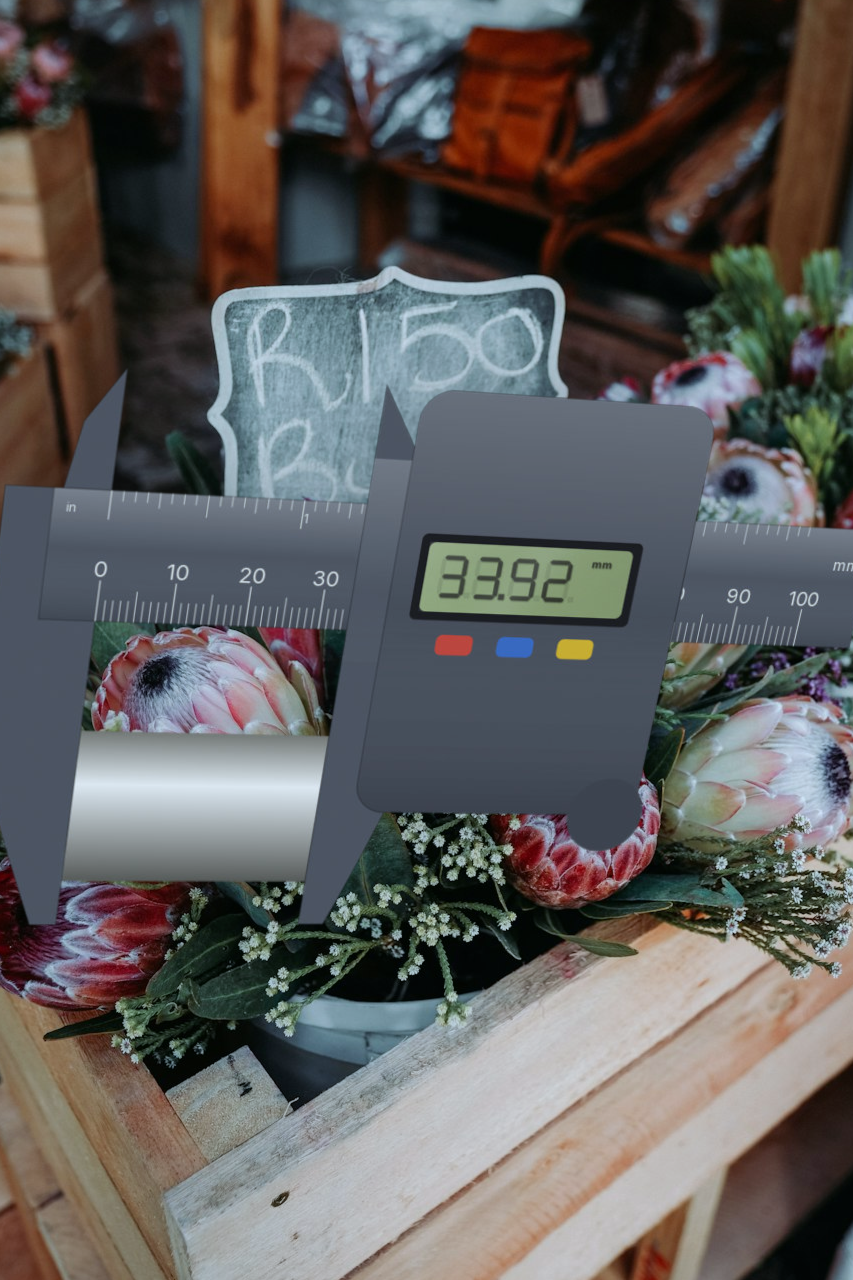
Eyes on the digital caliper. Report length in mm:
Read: 33.92 mm
